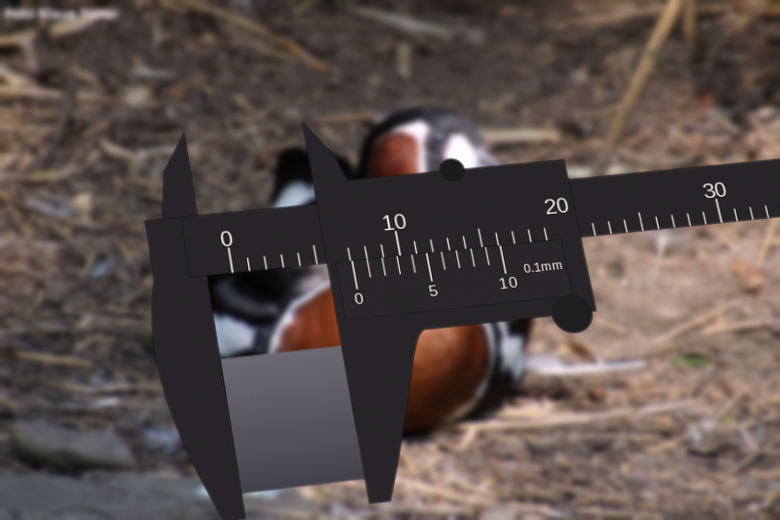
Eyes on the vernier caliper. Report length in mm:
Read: 7.1 mm
